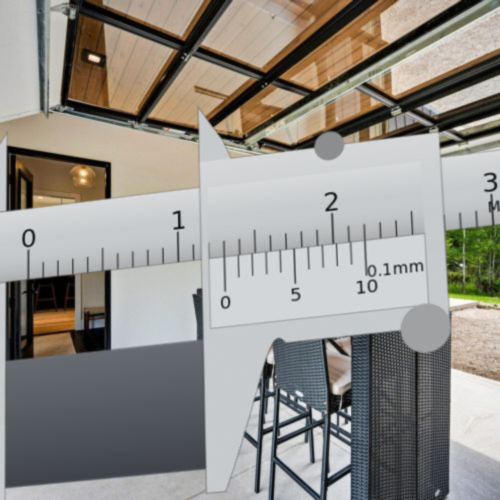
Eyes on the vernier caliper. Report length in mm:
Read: 13.0 mm
